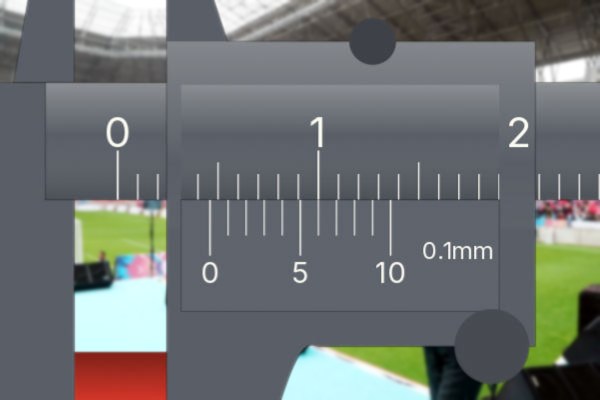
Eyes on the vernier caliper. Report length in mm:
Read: 4.6 mm
